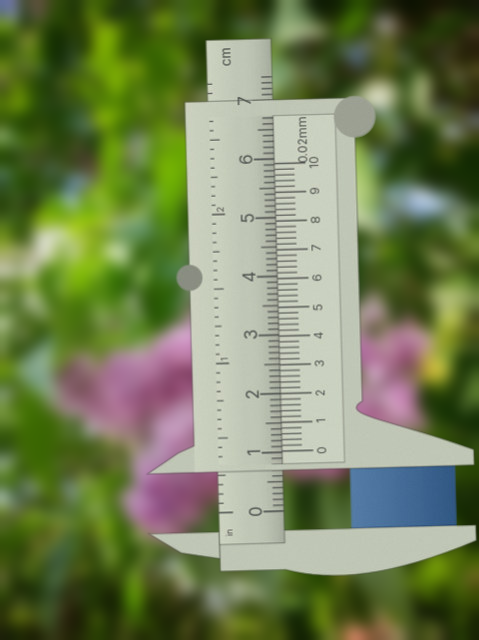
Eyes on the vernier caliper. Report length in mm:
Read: 10.2 mm
